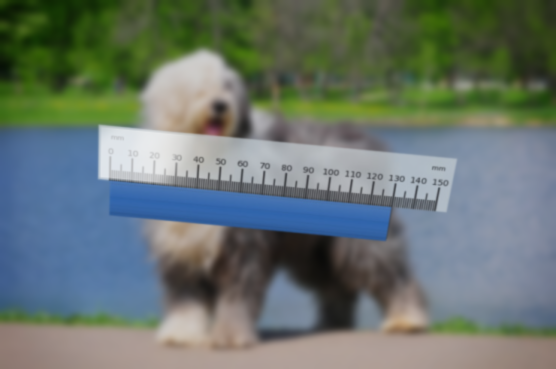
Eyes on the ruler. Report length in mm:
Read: 130 mm
